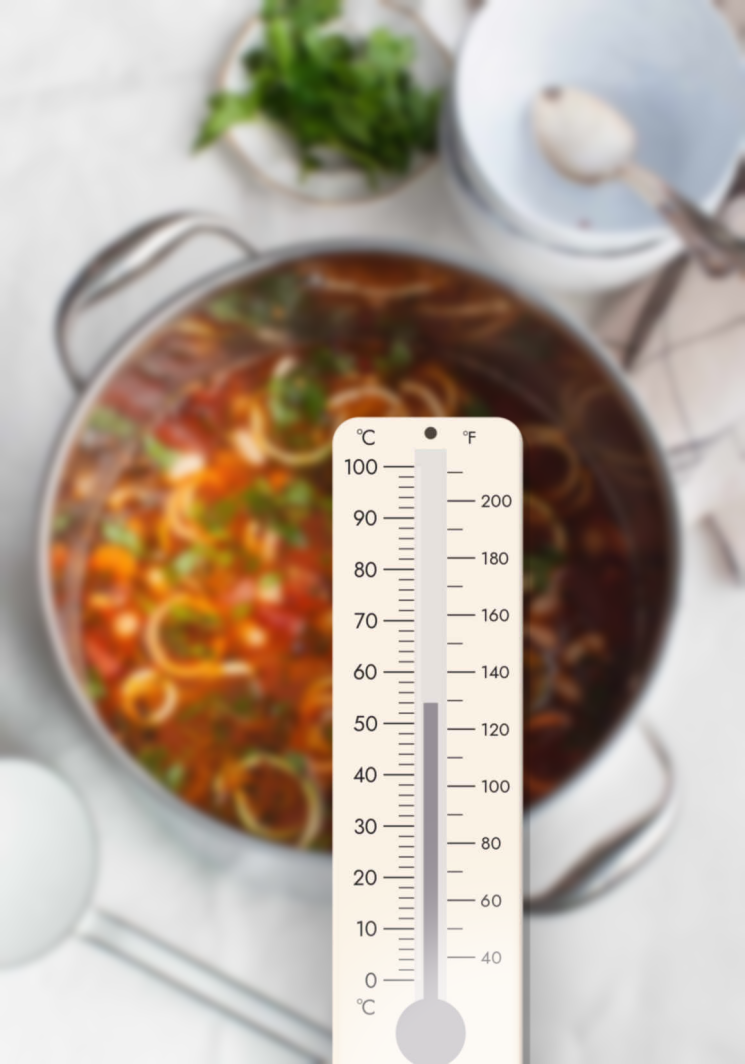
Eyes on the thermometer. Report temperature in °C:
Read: 54 °C
